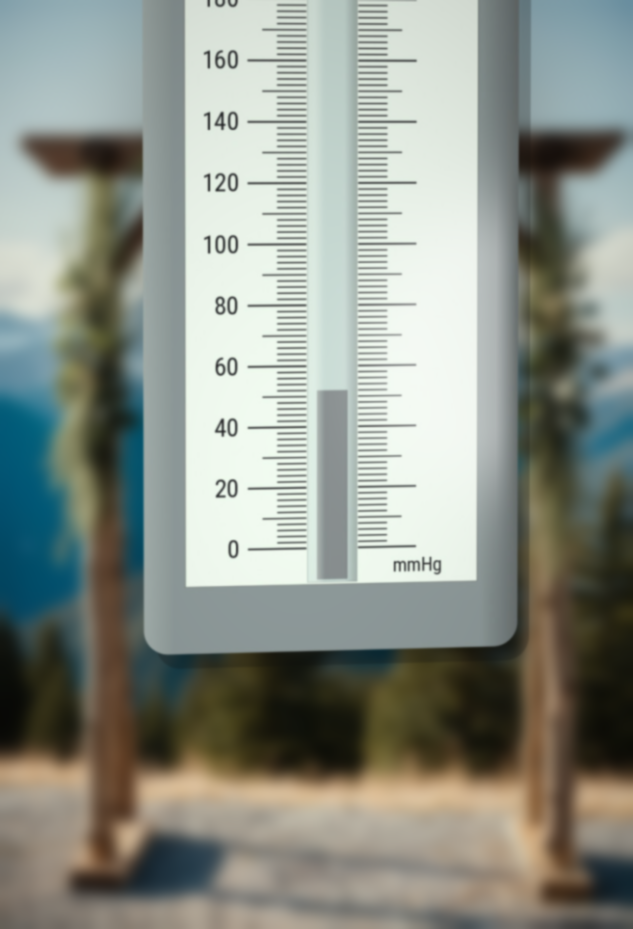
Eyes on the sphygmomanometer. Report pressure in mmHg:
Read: 52 mmHg
